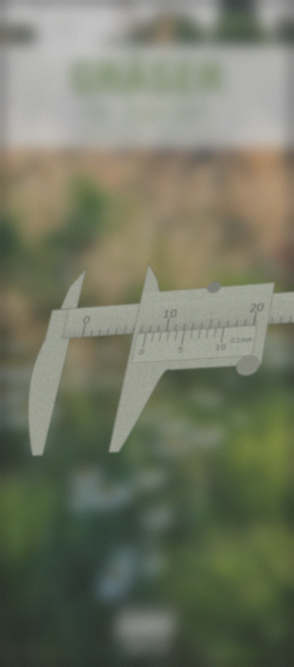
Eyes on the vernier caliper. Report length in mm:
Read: 7.6 mm
